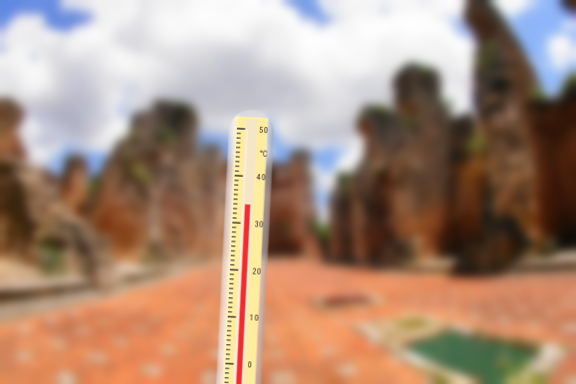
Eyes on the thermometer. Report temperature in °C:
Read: 34 °C
